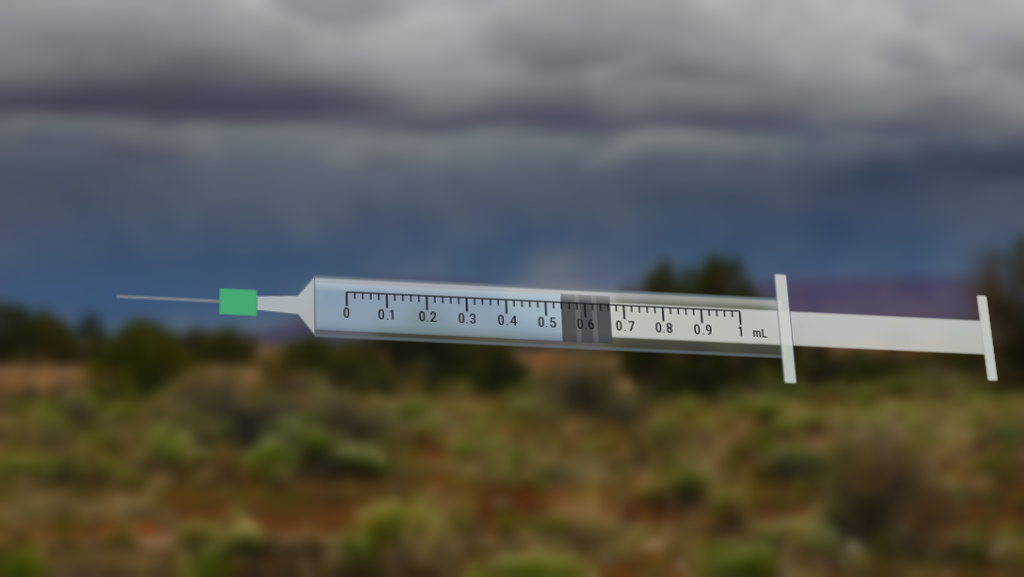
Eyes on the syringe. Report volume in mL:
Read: 0.54 mL
